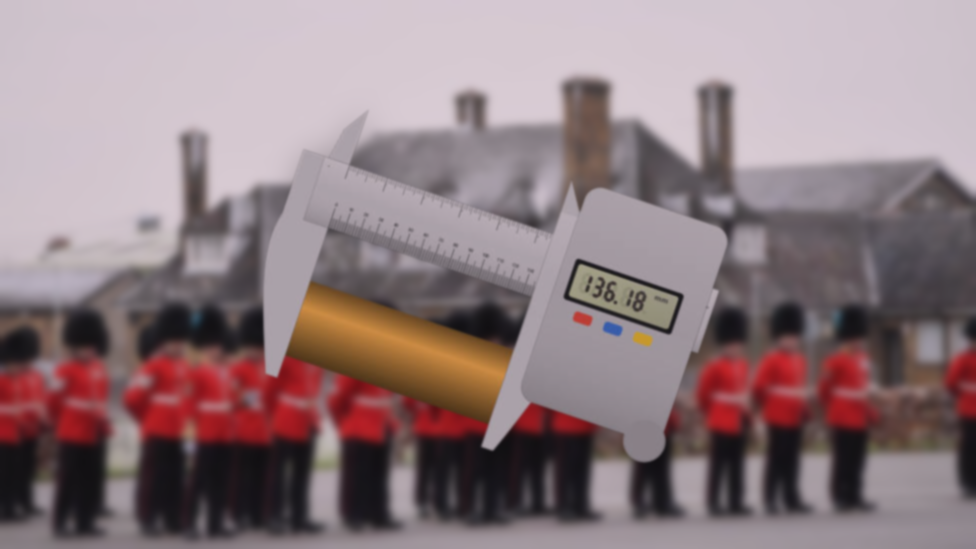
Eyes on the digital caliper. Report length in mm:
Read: 136.18 mm
